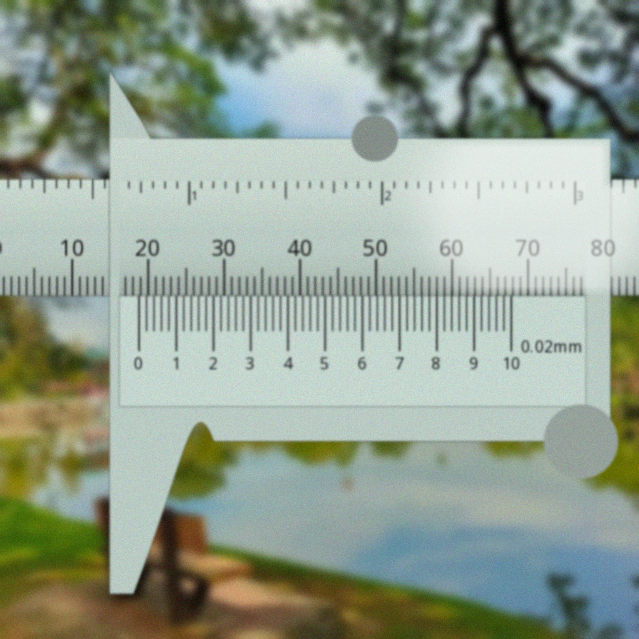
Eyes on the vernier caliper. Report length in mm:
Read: 18.8 mm
